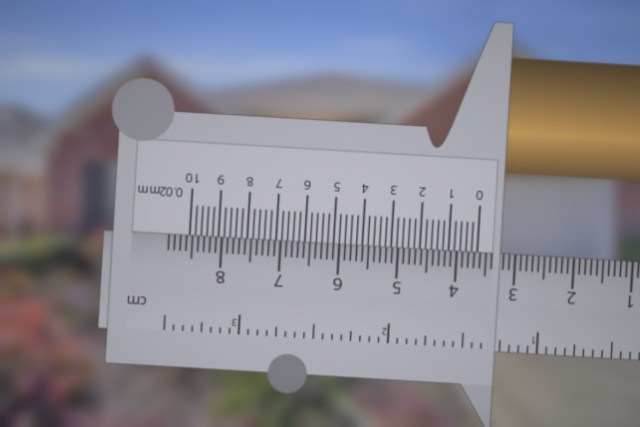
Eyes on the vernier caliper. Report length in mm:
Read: 36.5 mm
